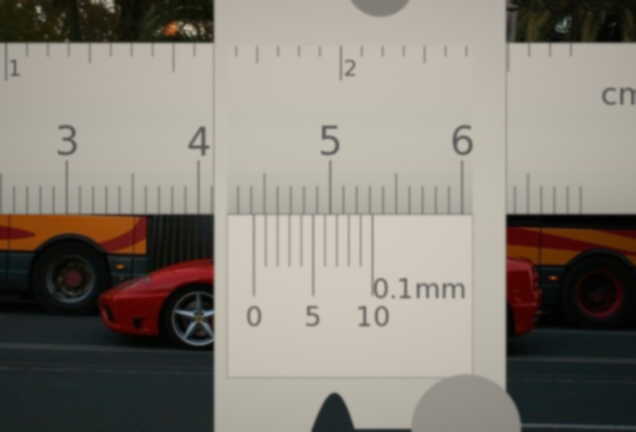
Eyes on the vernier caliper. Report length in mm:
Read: 44.2 mm
